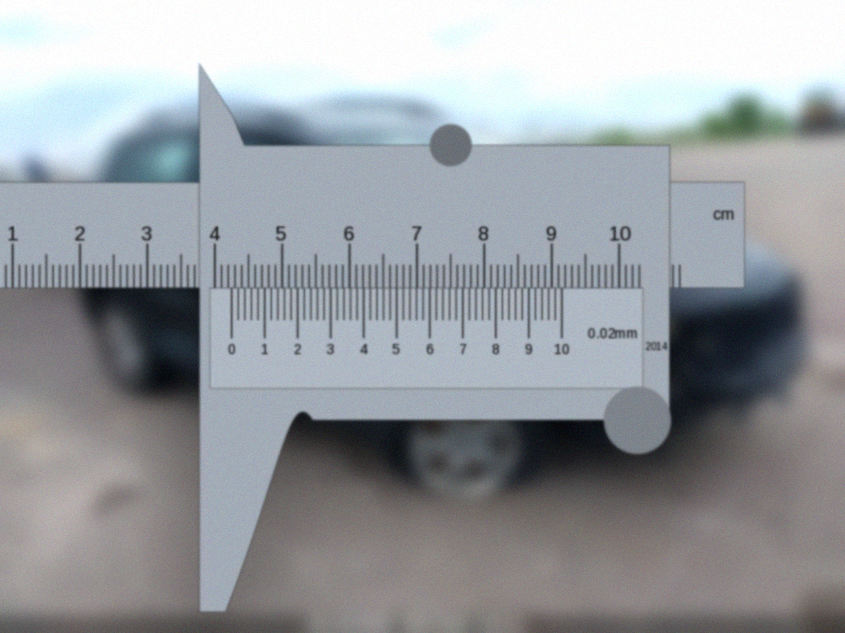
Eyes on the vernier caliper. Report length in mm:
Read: 42.5 mm
